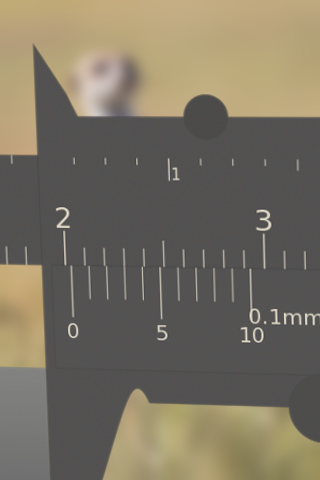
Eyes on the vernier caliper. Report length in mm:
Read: 20.3 mm
